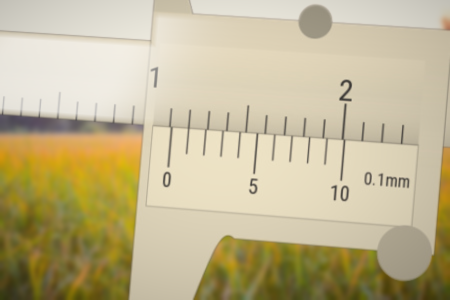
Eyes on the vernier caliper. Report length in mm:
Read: 11.1 mm
